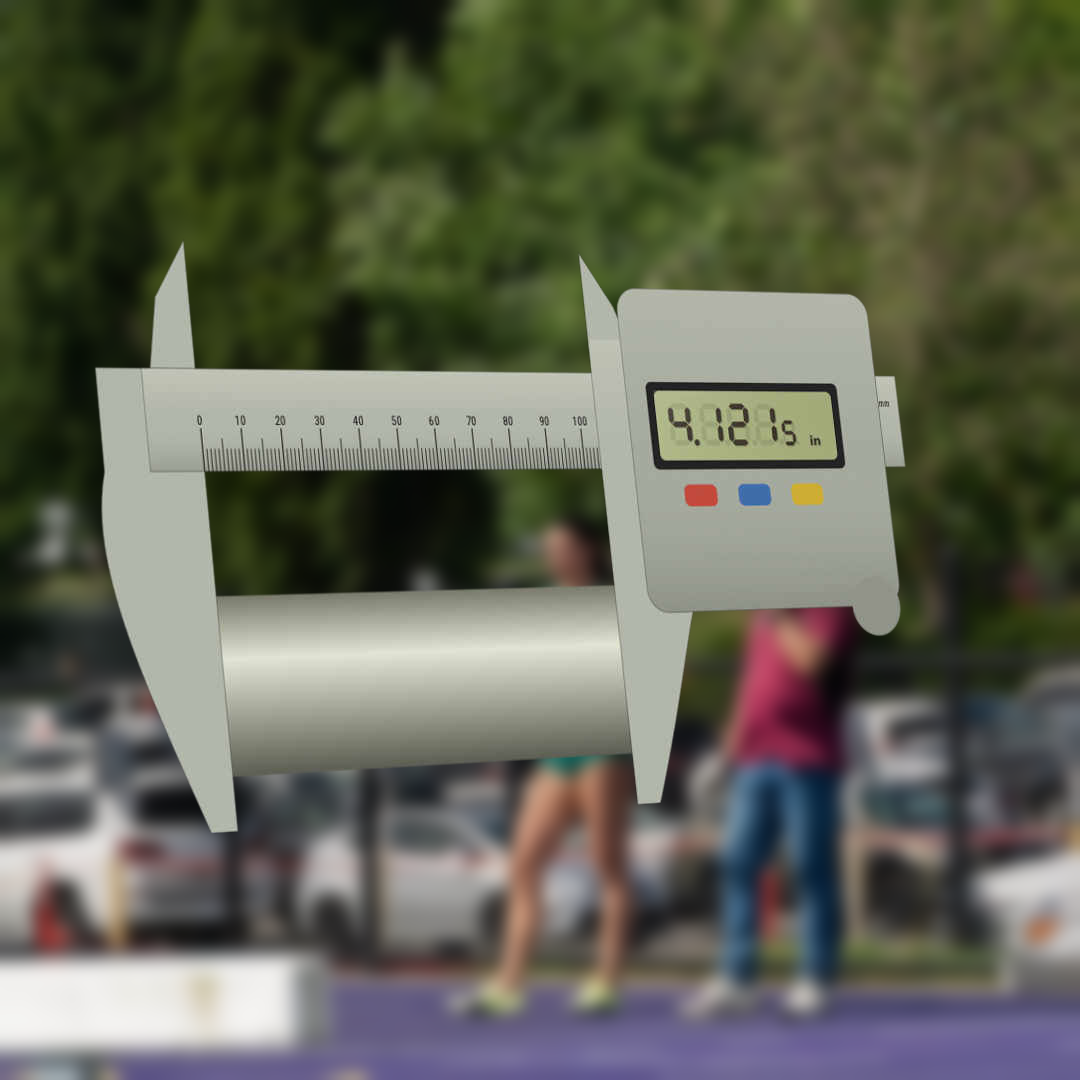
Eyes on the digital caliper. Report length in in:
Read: 4.1215 in
